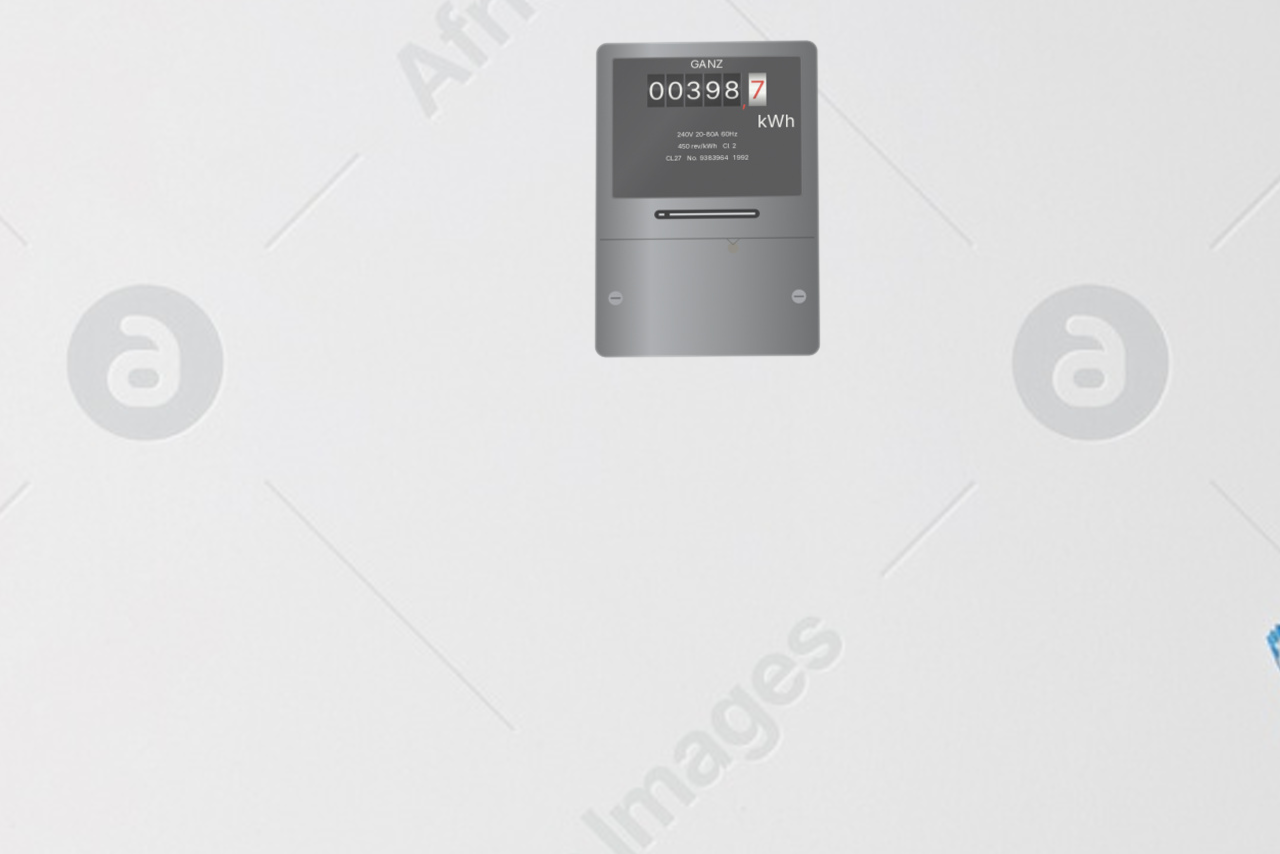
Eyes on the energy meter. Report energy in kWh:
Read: 398.7 kWh
